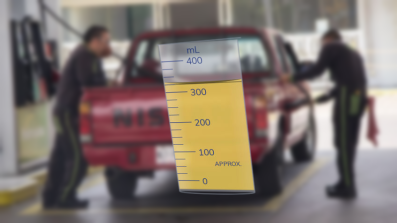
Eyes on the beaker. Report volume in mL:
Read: 325 mL
